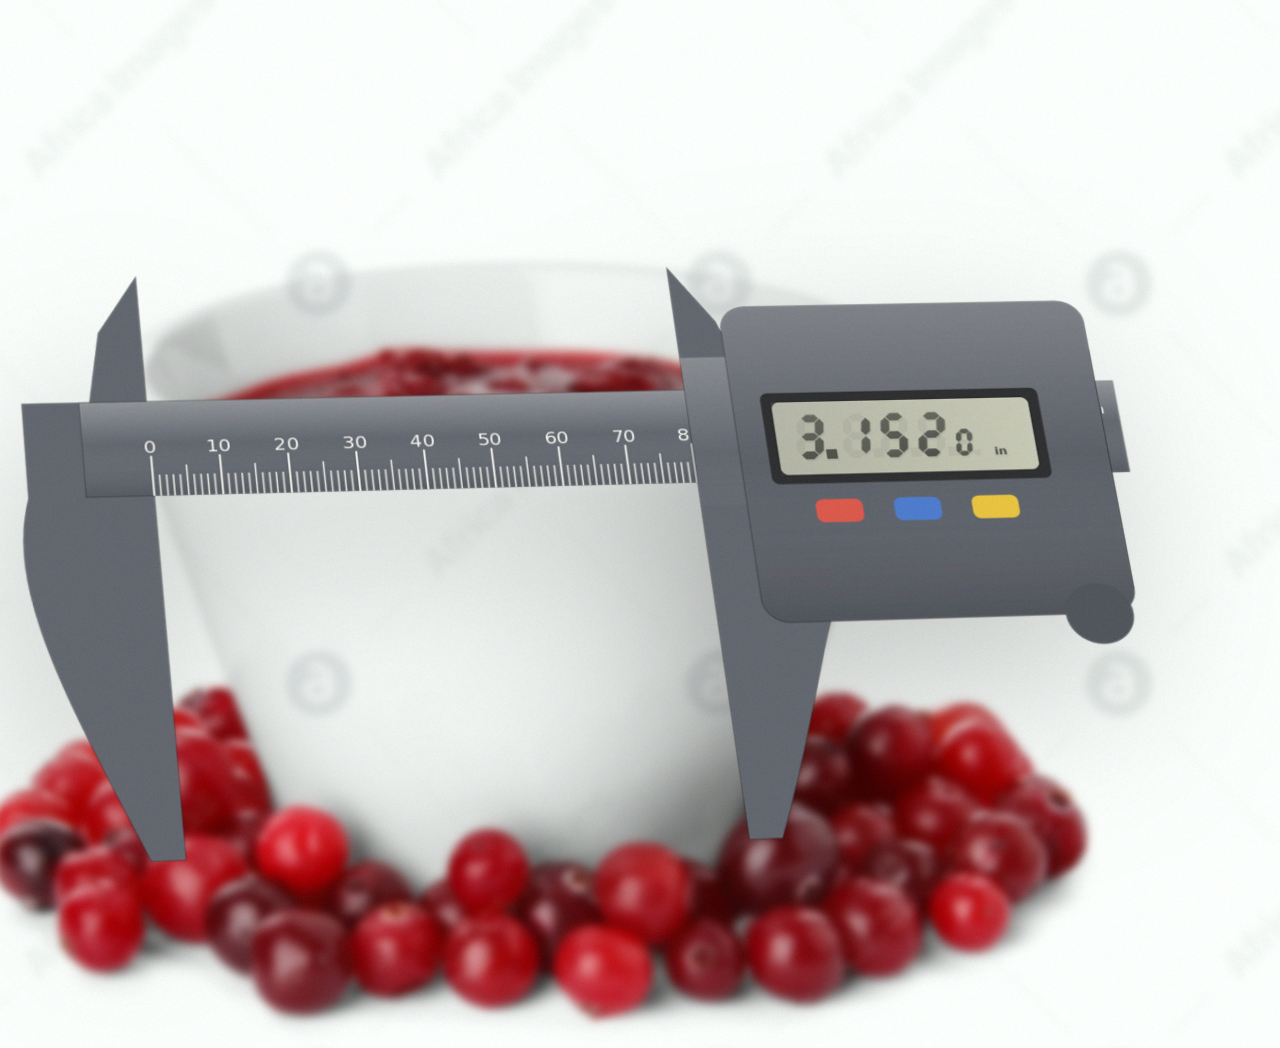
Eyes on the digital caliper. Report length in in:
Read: 3.1520 in
